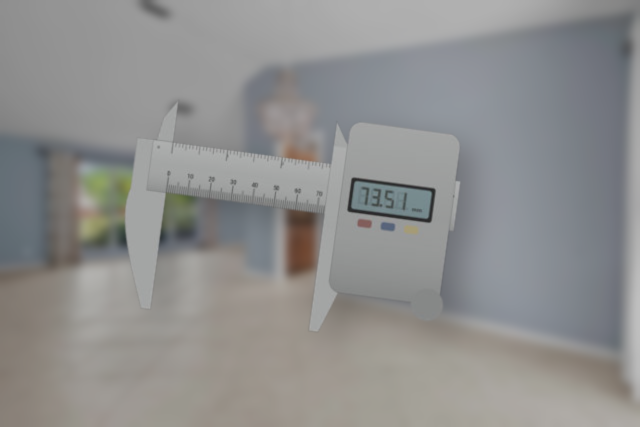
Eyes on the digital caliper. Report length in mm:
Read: 73.51 mm
